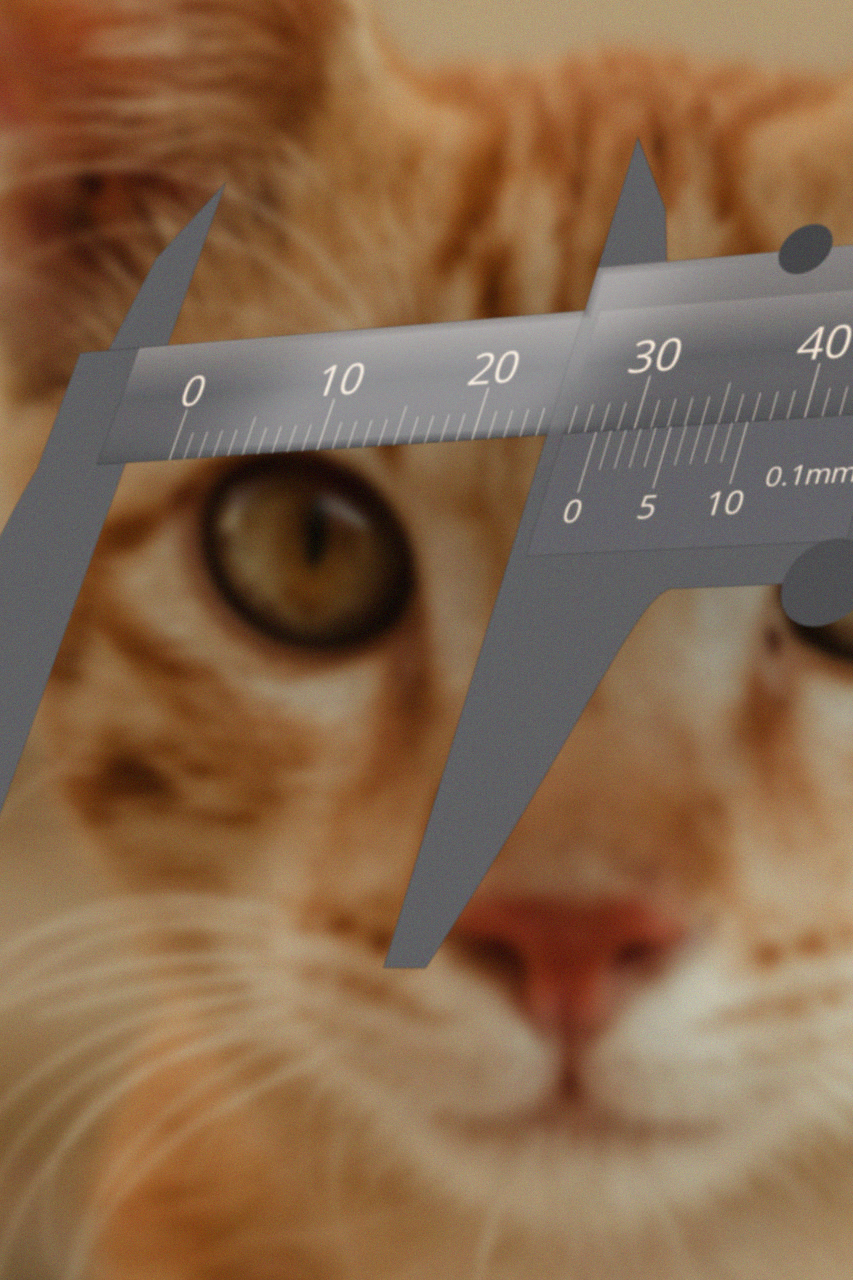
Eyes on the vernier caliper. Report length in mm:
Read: 27.7 mm
